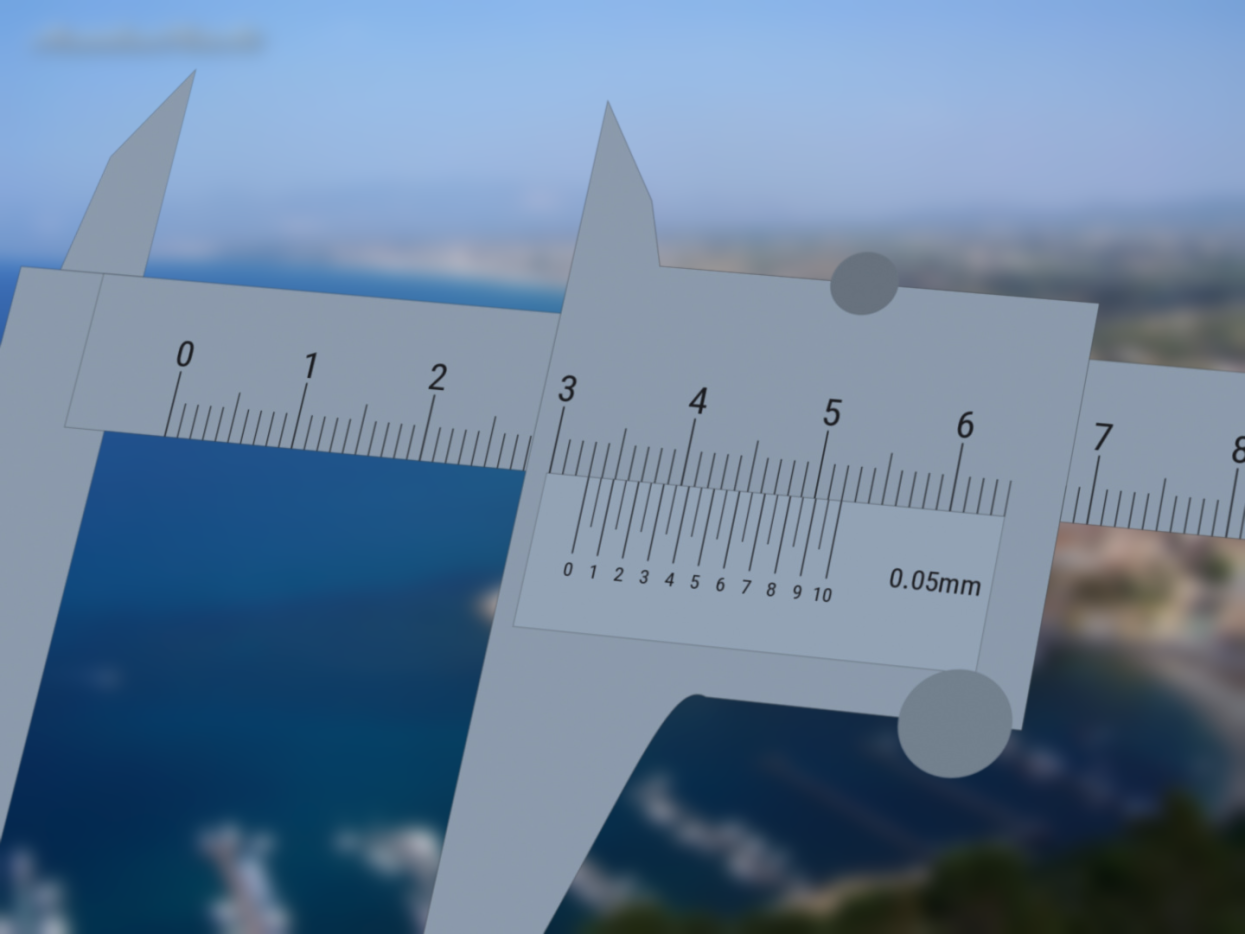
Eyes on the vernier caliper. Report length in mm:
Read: 33.0 mm
